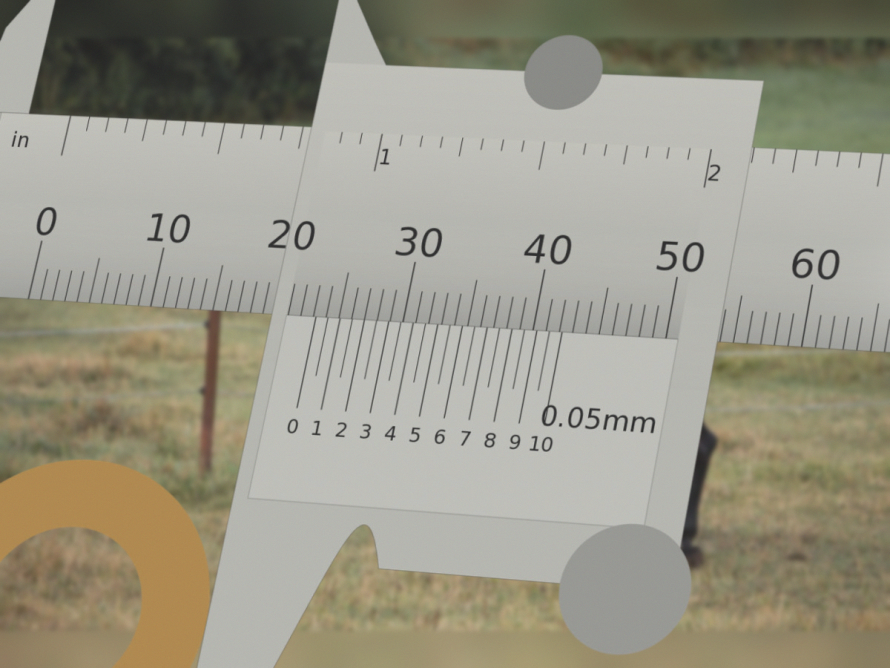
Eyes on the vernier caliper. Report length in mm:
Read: 23.2 mm
